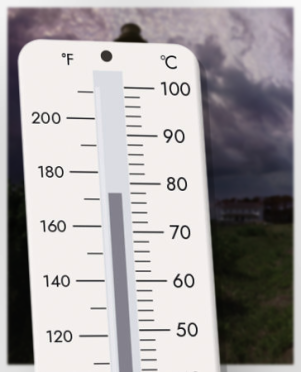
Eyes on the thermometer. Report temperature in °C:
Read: 78 °C
